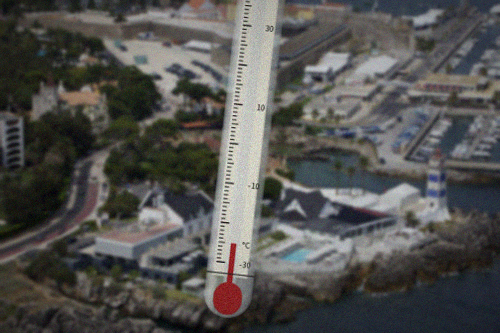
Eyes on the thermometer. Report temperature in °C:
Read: -25 °C
